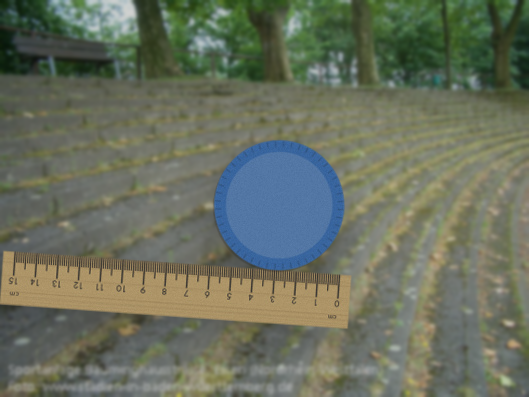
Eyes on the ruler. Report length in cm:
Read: 6 cm
